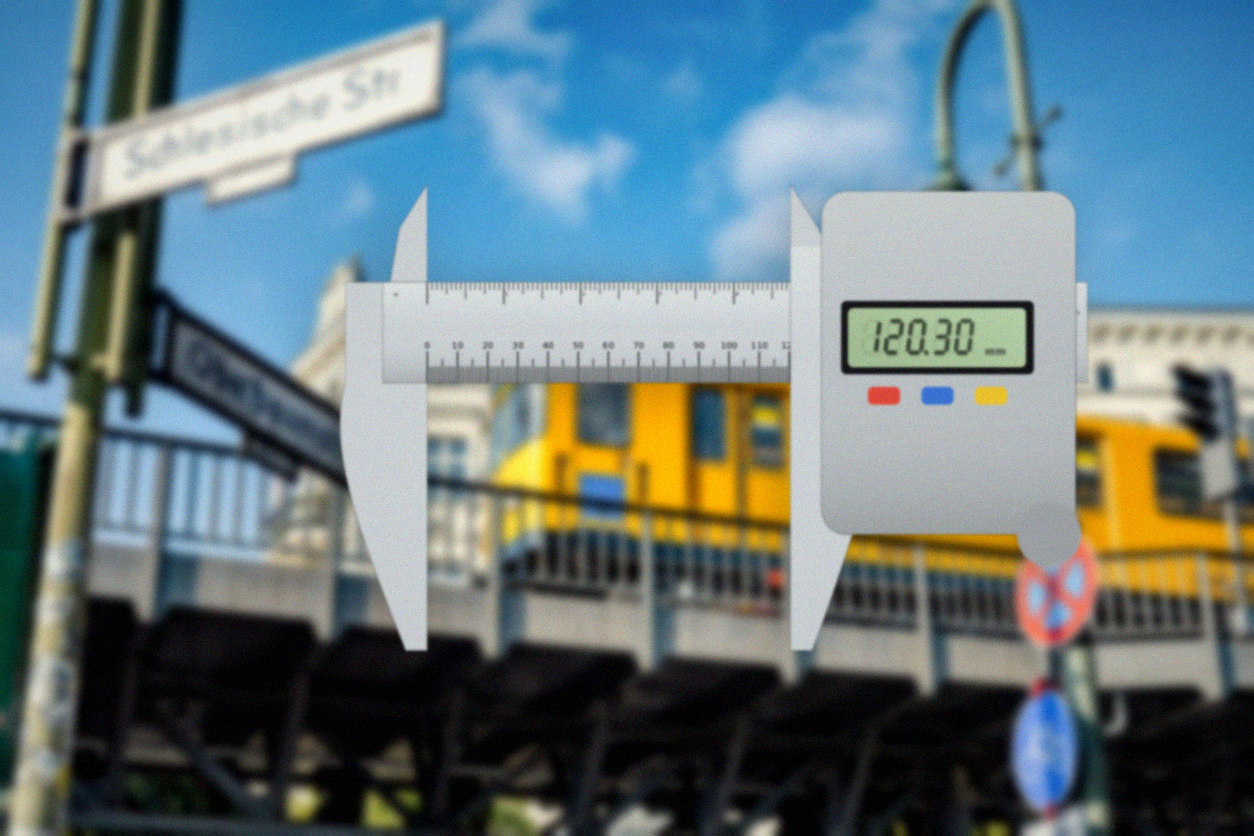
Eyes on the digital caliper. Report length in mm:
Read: 120.30 mm
